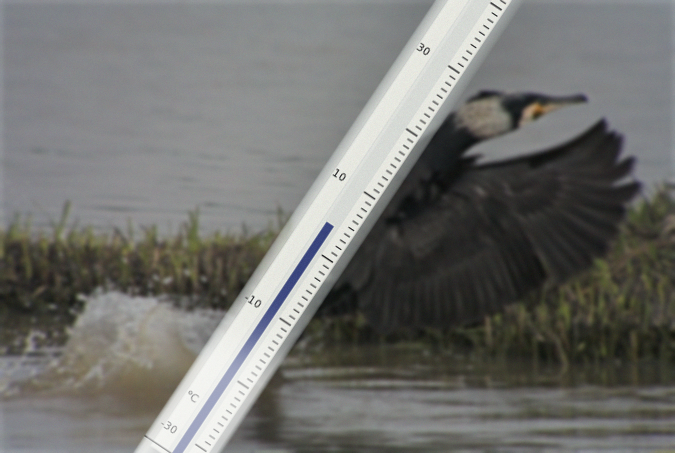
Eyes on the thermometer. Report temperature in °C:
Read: 4 °C
